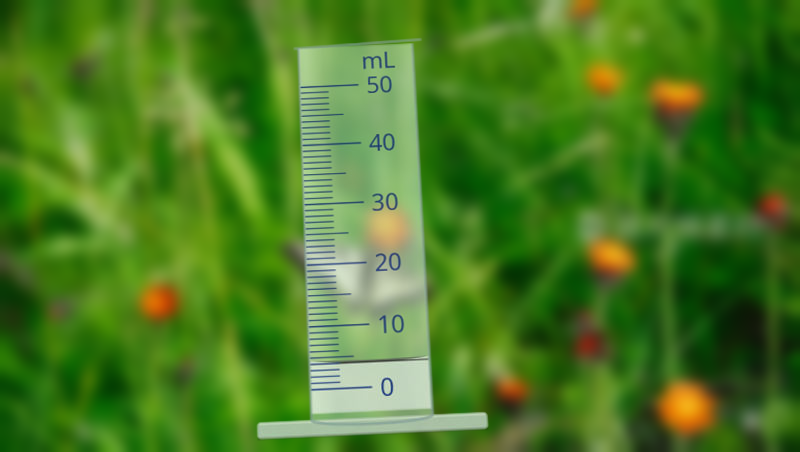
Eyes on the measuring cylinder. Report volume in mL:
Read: 4 mL
